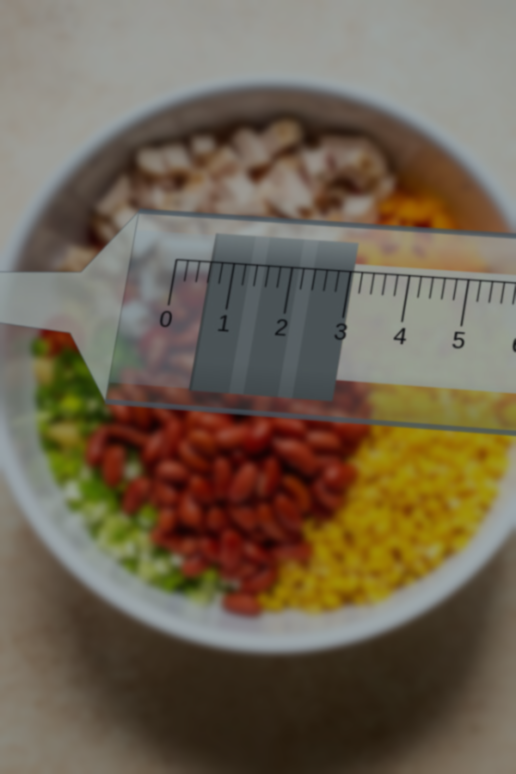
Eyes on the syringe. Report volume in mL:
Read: 0.6 mL
